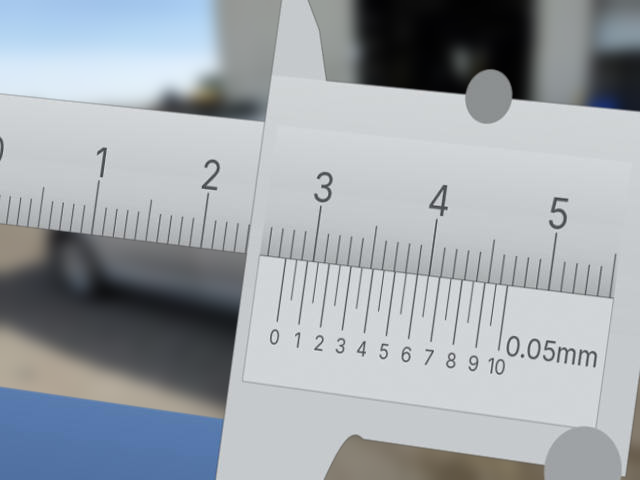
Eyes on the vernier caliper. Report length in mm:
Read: 27.6 mm
